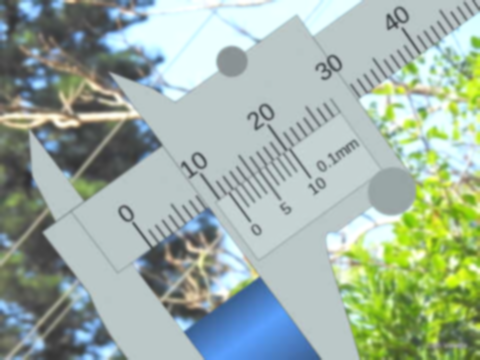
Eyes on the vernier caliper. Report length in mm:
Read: 11.4 mm
